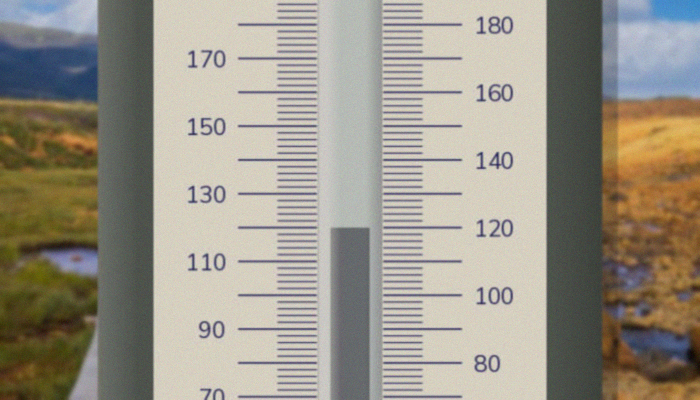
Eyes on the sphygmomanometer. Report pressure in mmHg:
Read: 120 mmHg
